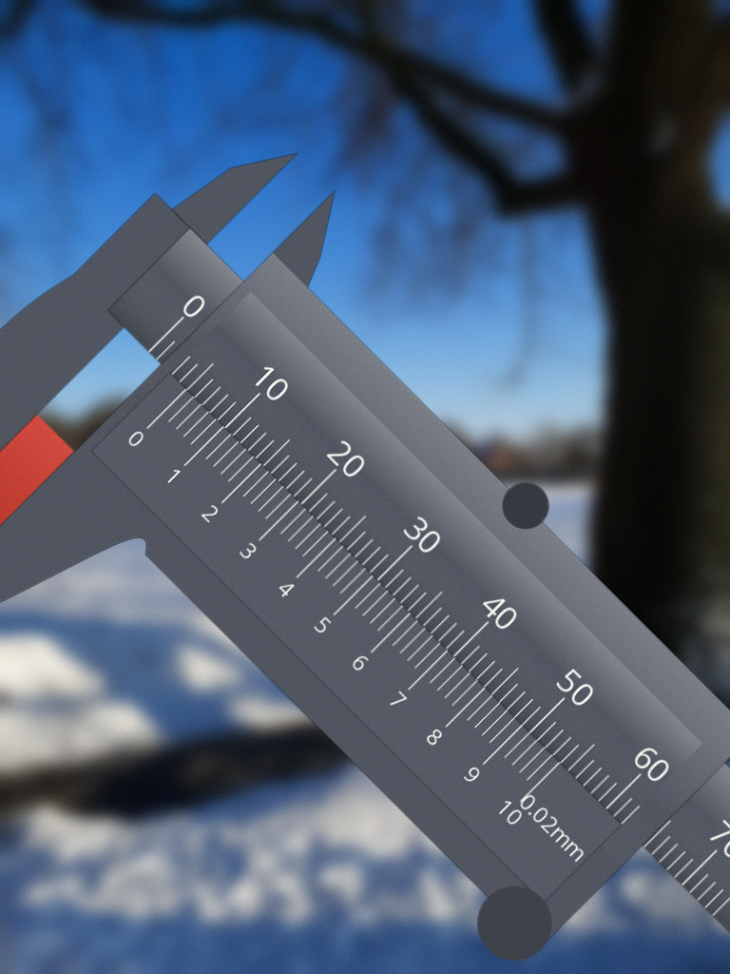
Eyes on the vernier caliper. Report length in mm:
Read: 4.9 mm
